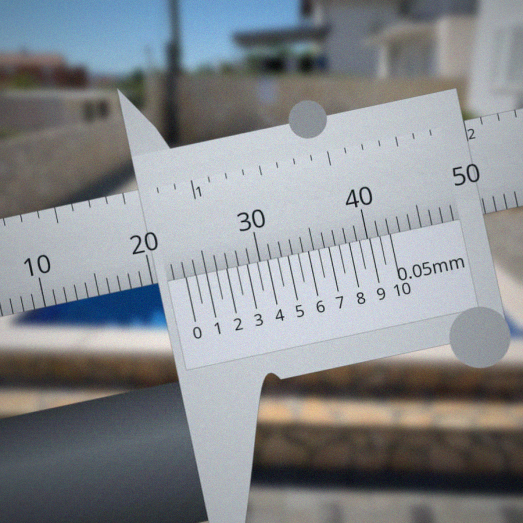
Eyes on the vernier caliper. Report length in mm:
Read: 23.1 mm
